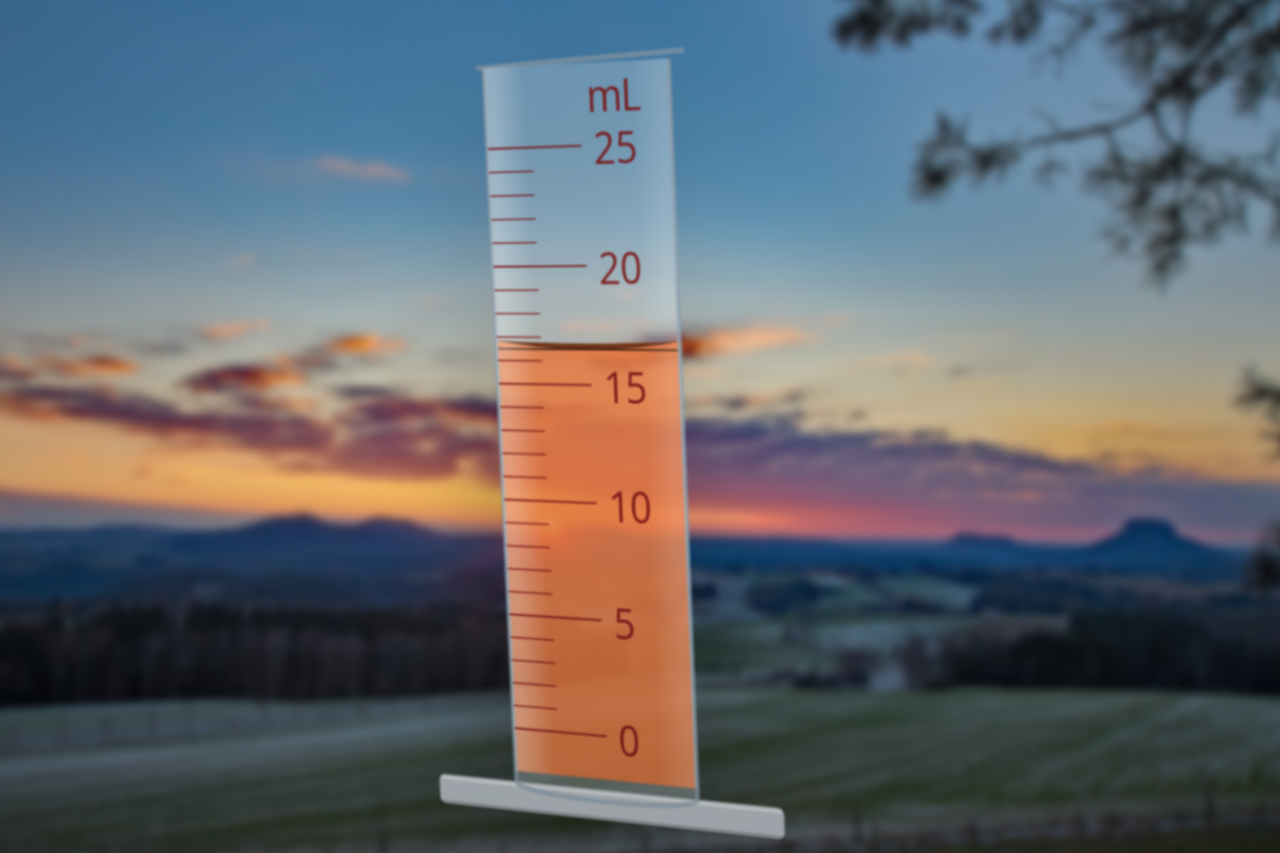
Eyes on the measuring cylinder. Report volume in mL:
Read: 16.5 mL
